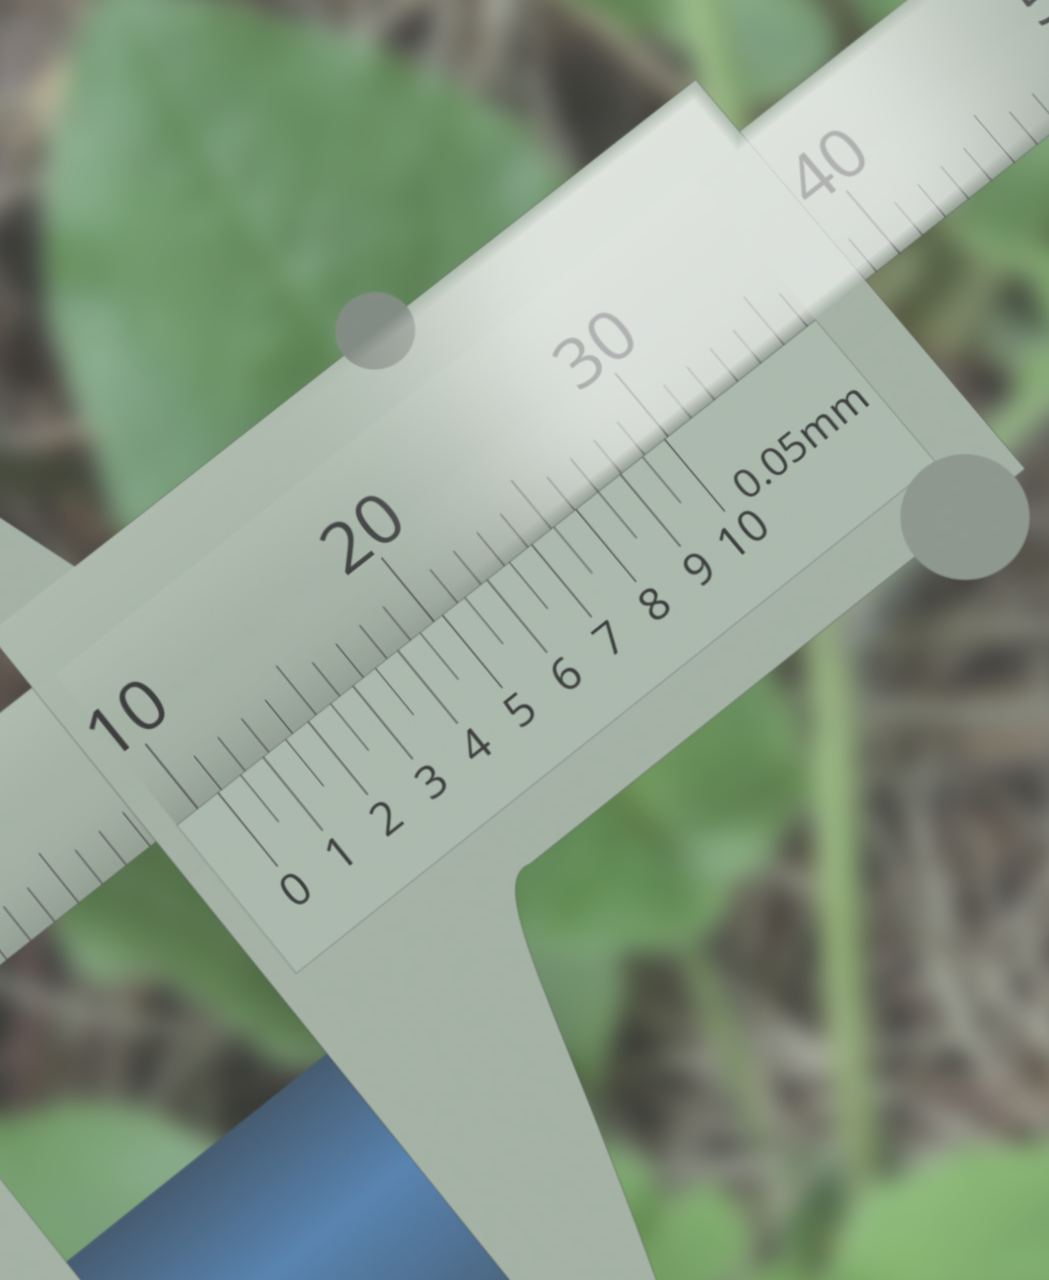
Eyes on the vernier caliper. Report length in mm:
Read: 10.85 mm
